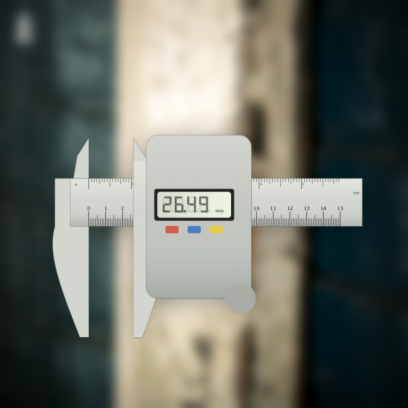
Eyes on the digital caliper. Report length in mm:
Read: 26.49 mm
